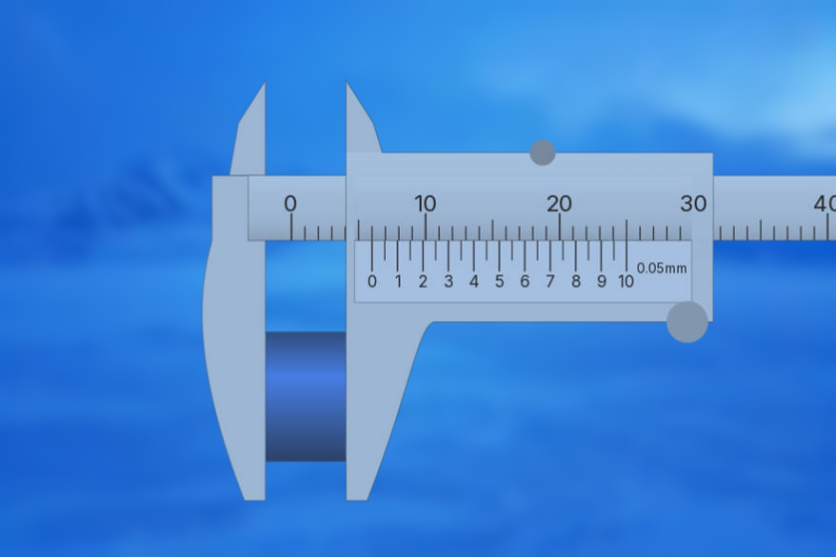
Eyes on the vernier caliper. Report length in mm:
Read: 6.0 mm
